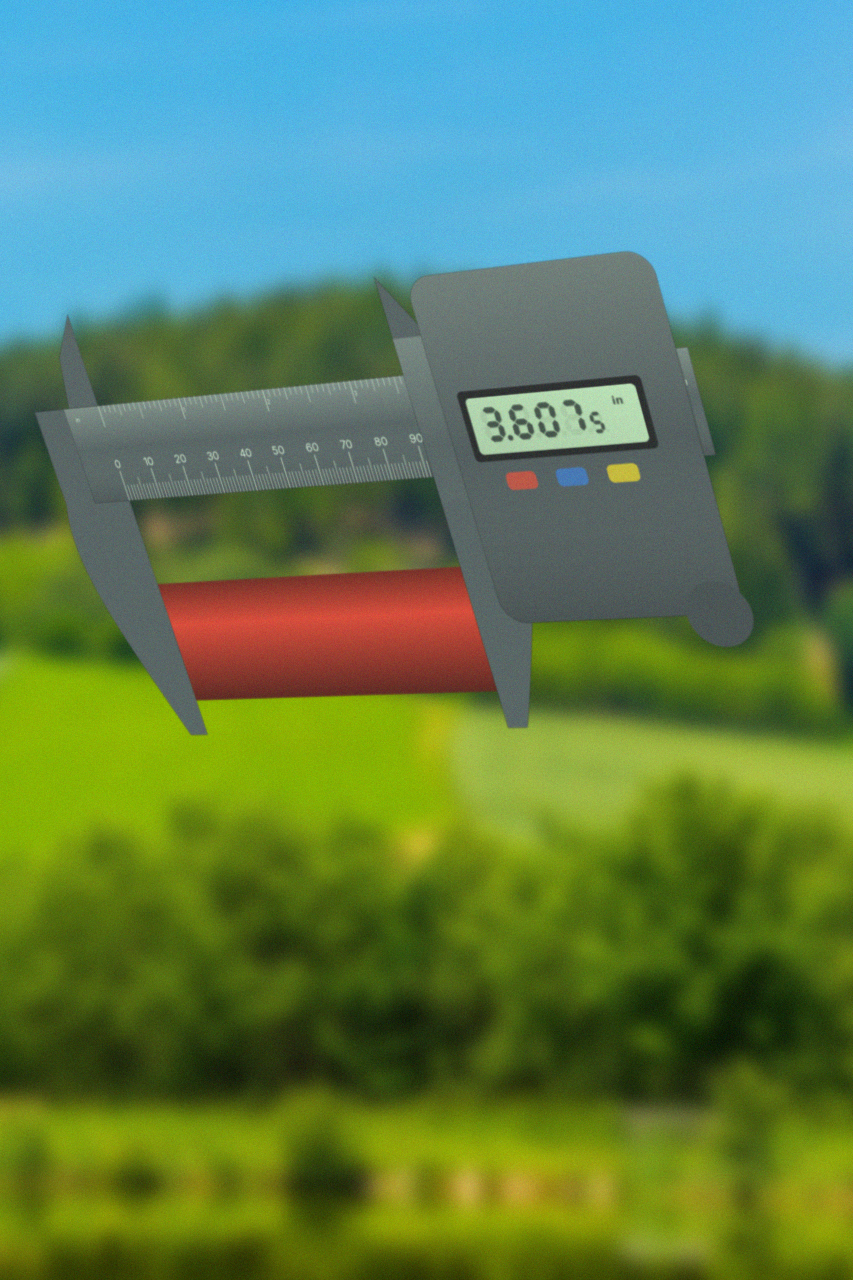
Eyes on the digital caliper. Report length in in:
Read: 3.6075 in
